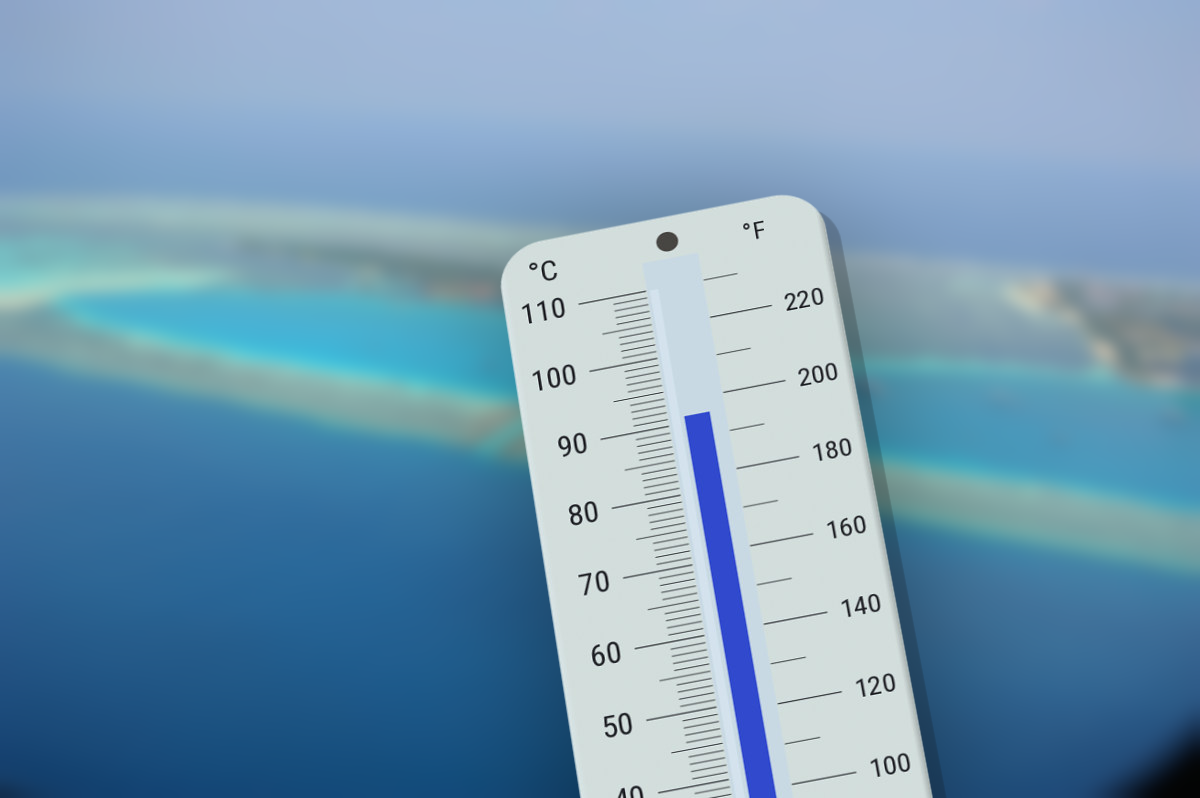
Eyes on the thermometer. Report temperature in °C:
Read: 91 °C
